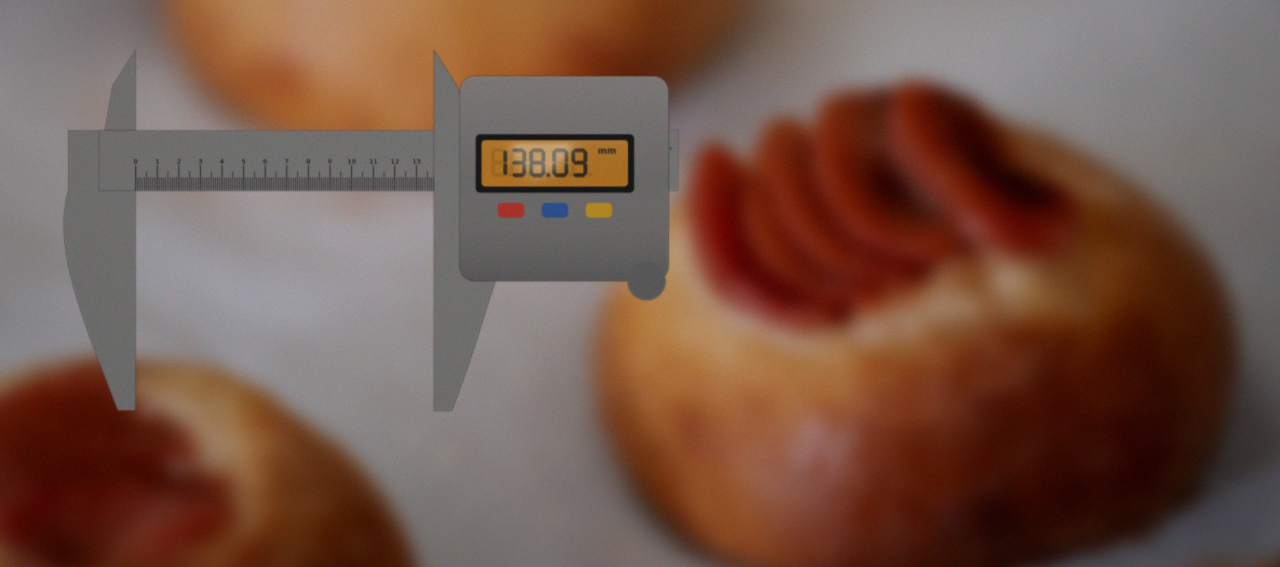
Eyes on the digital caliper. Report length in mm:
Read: 138.09 mm
